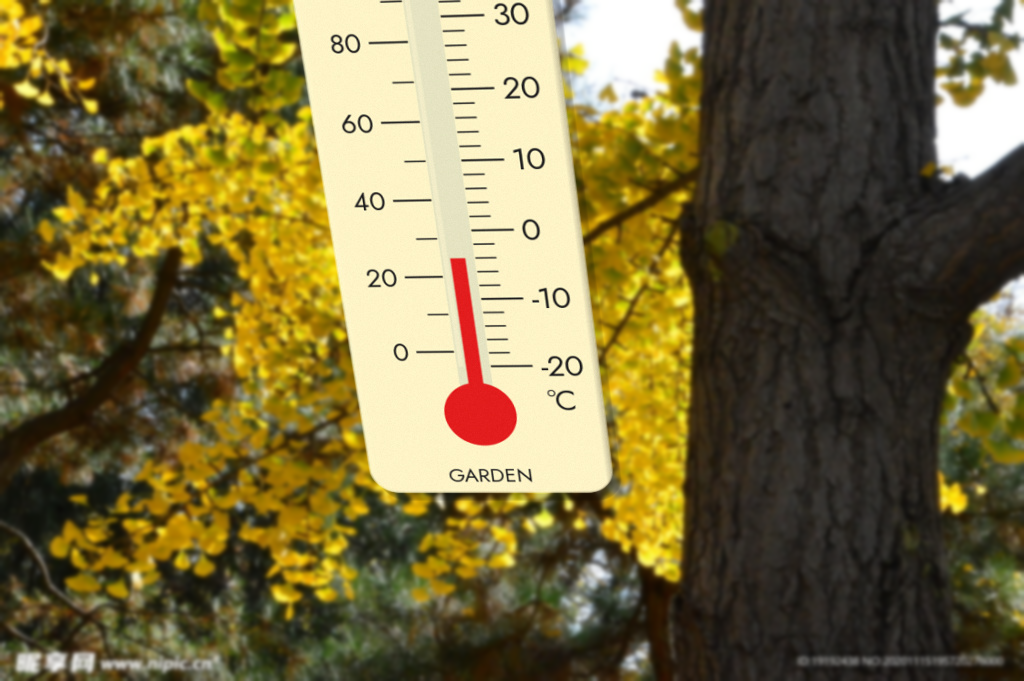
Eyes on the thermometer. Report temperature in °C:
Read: -4 °C
